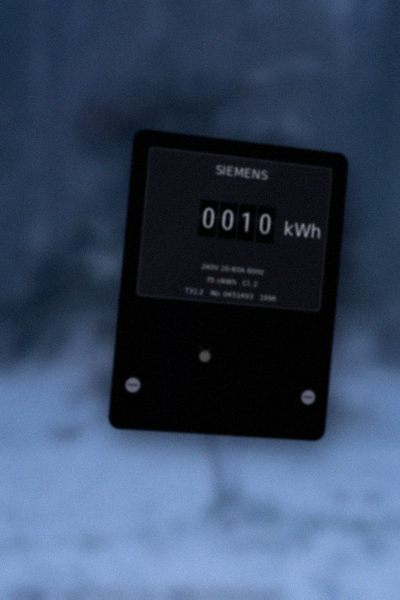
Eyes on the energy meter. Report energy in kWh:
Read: 10 kWh
